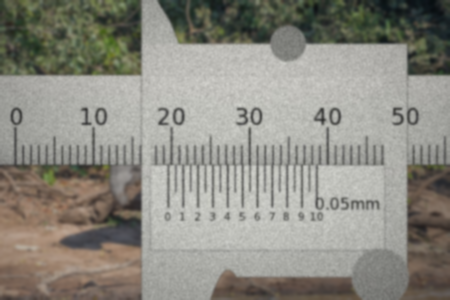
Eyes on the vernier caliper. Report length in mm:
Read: 19.6 mm
